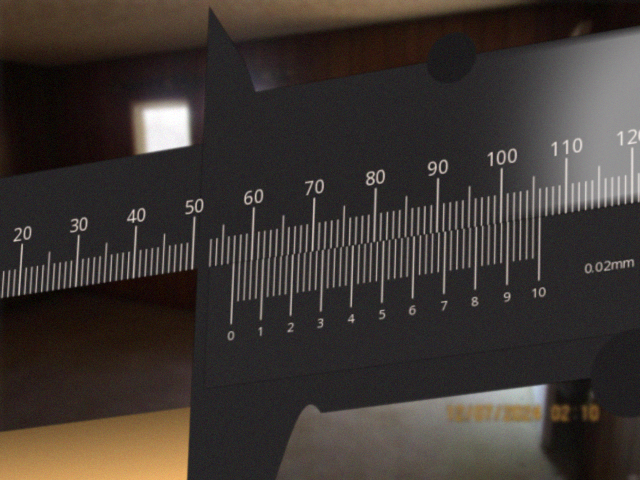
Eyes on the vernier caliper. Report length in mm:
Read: 57.0 mm
